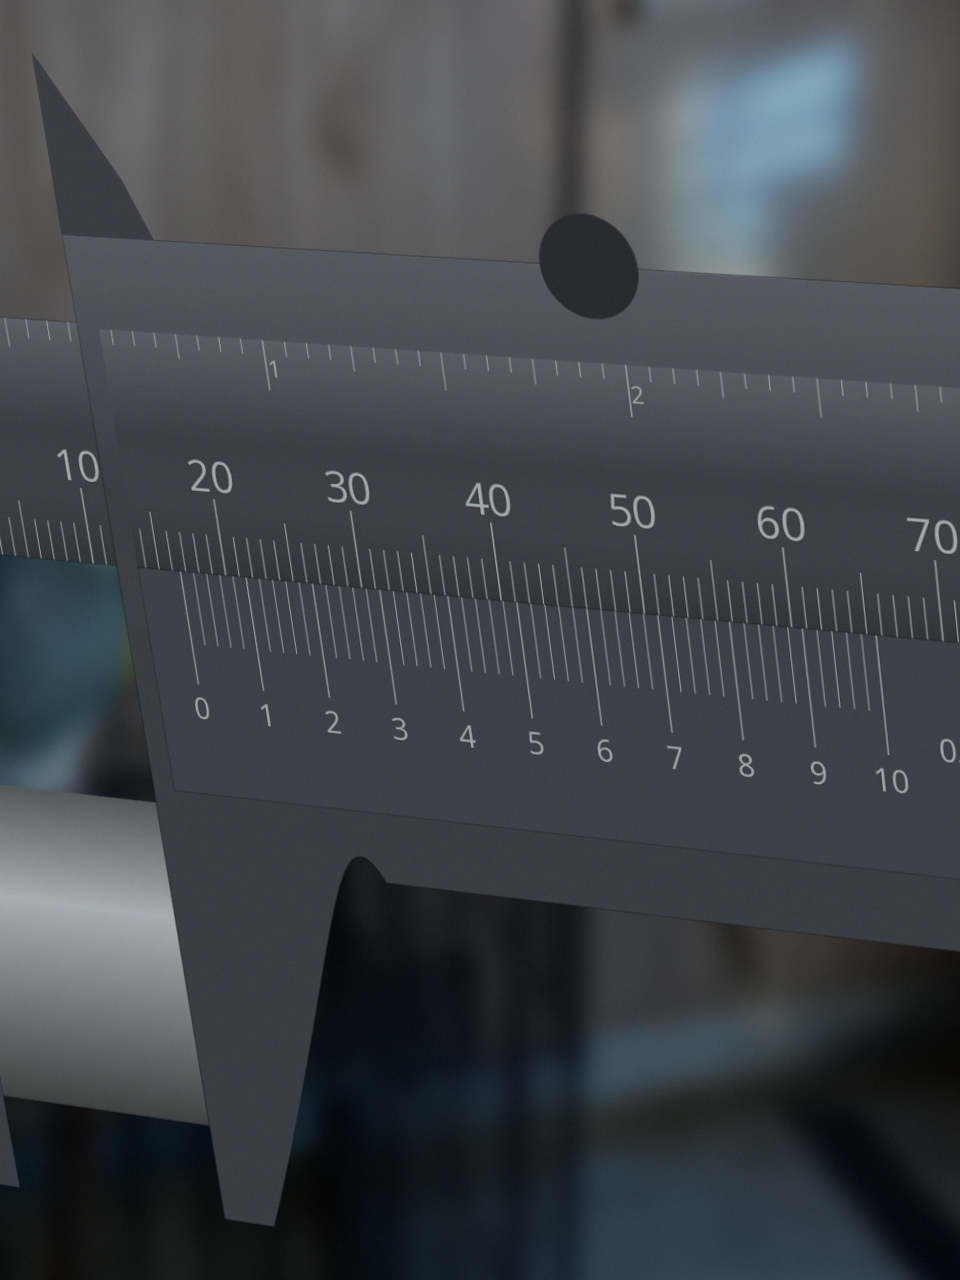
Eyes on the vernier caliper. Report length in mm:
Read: 16.6 mm
